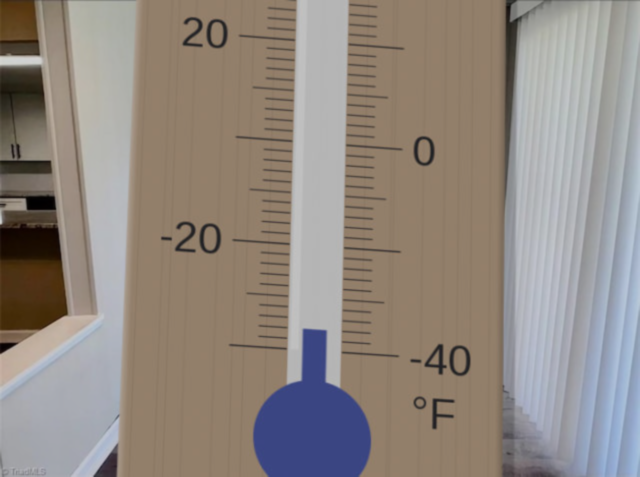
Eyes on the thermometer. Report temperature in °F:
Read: -36 °F
